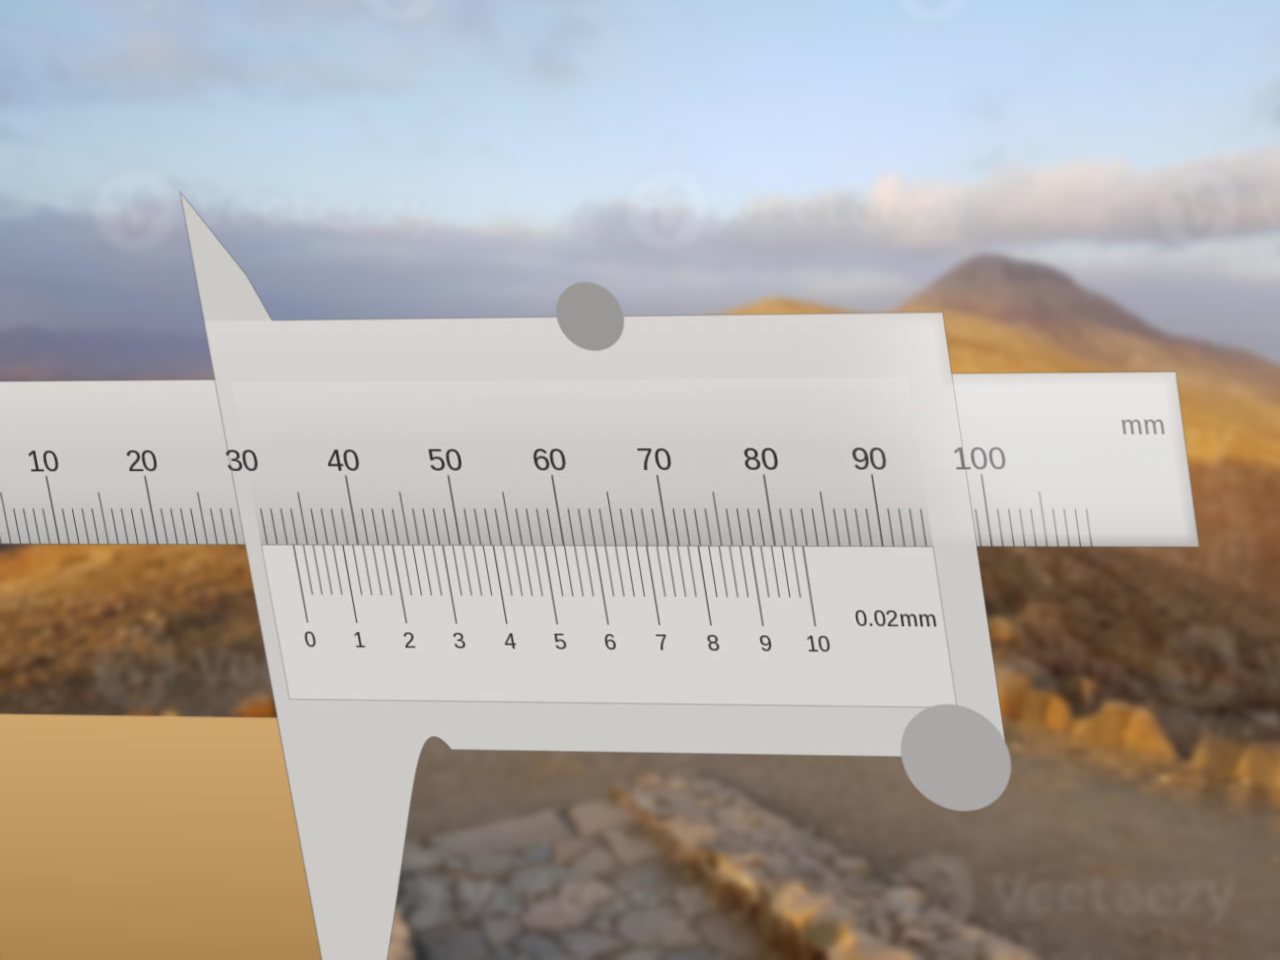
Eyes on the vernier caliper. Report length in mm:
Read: 33.6 mm
